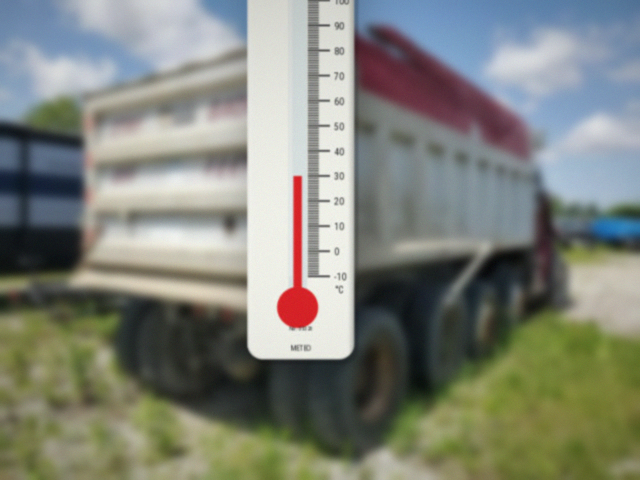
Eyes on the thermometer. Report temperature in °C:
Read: 30 °C
